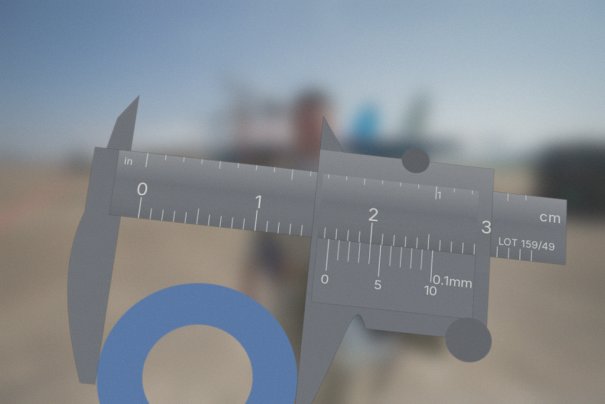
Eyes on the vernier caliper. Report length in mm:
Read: 16.4 mm
